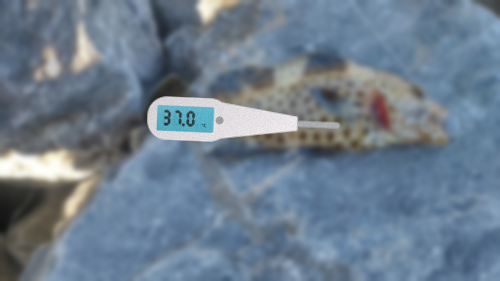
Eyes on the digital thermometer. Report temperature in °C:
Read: 37.0 °C
